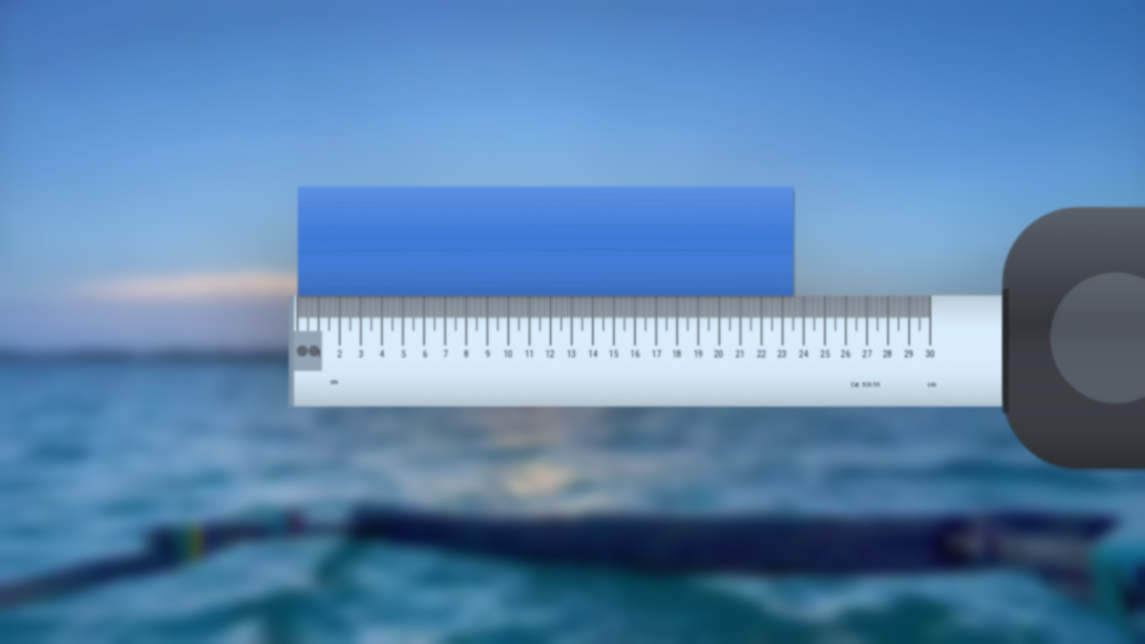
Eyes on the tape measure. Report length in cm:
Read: 23.5 cm
